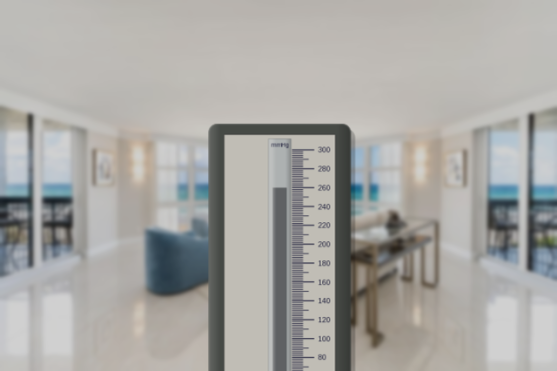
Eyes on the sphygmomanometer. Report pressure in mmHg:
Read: 260 mmHg
